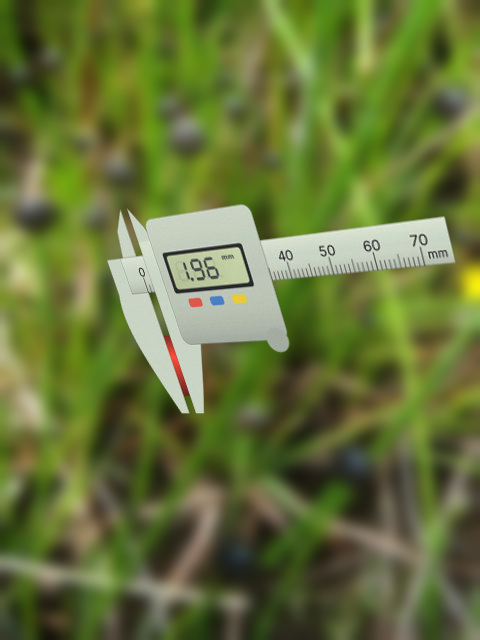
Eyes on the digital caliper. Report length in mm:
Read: 1.96 mm
